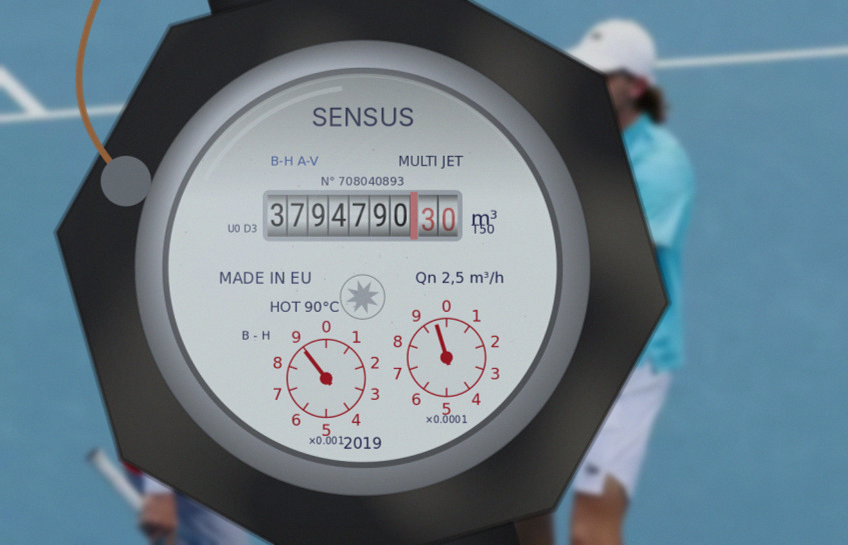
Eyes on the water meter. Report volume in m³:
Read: 3794790.2989 m³
